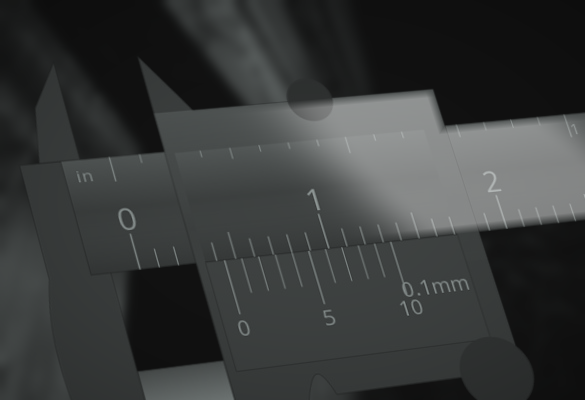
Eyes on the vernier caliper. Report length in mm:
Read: 4.4 mm
